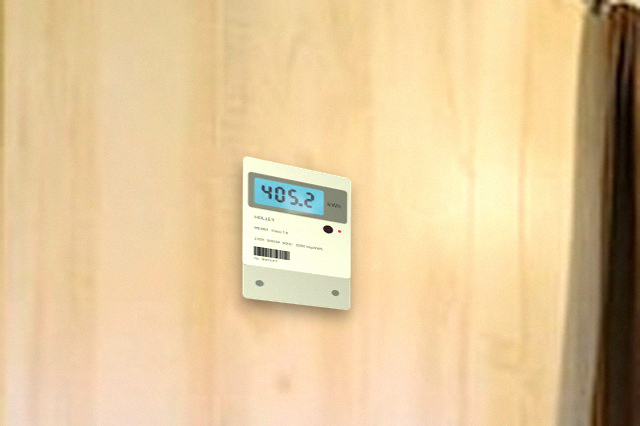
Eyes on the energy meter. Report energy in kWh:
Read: 405.2 kWh
